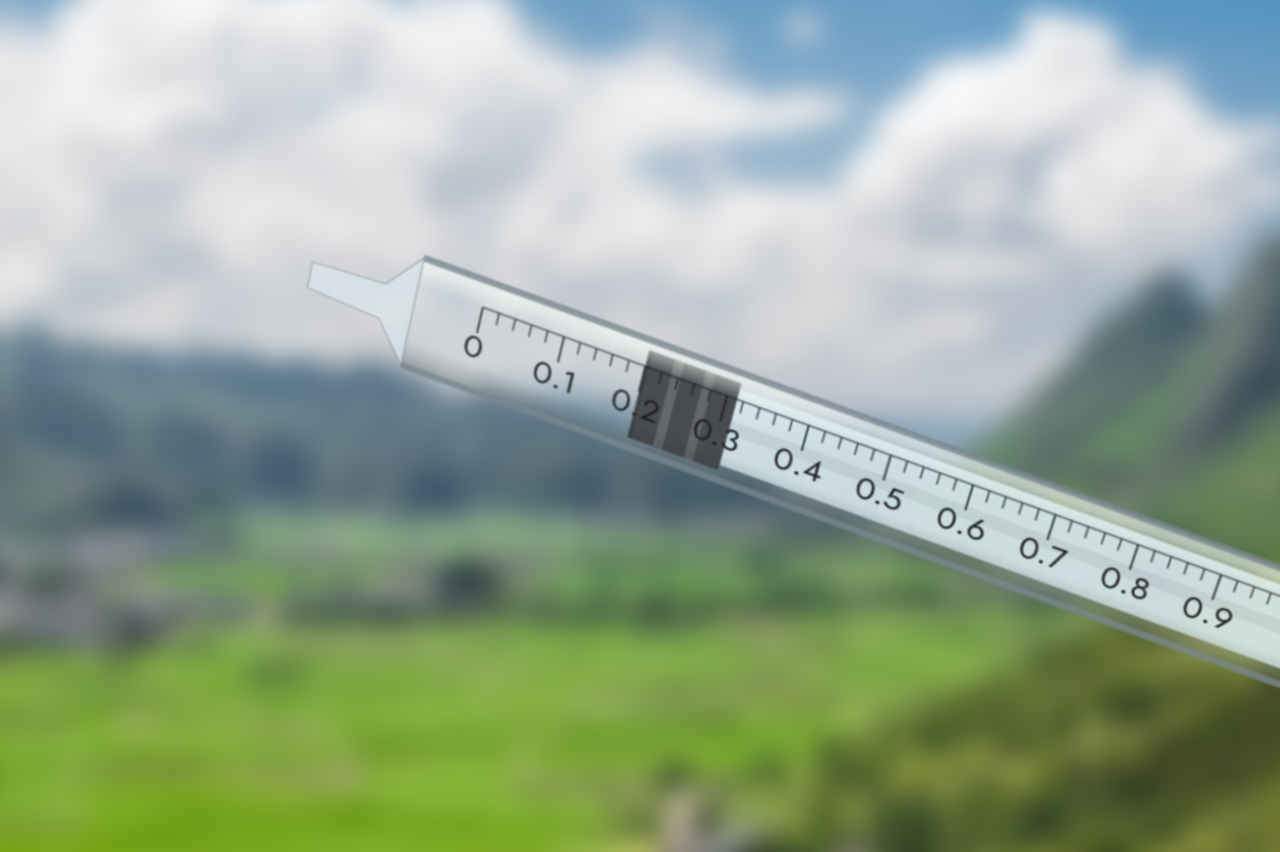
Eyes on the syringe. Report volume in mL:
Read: 0.2 mL
